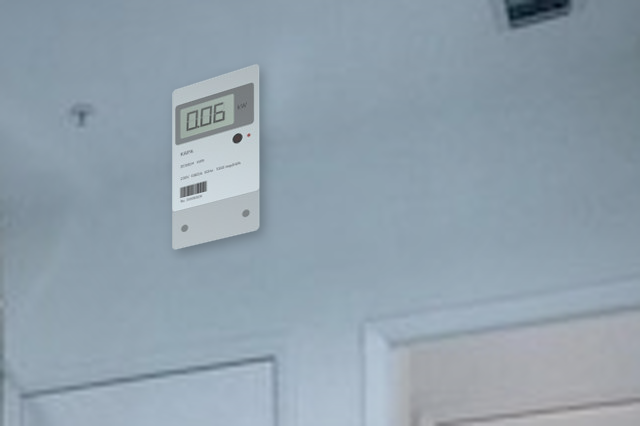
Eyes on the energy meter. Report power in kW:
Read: 0.06 kW
